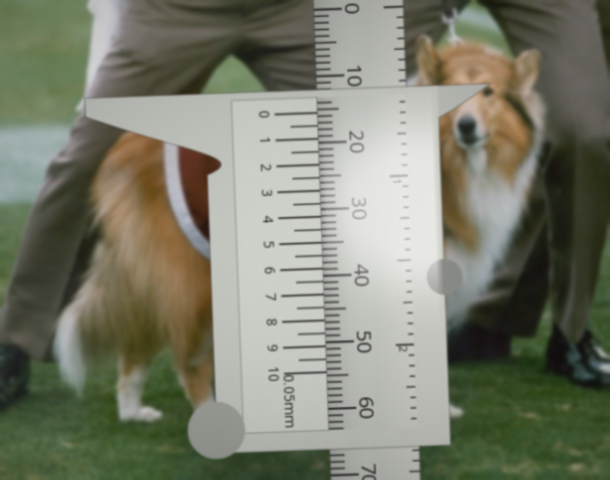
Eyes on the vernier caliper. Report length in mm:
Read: 15.5 mm
